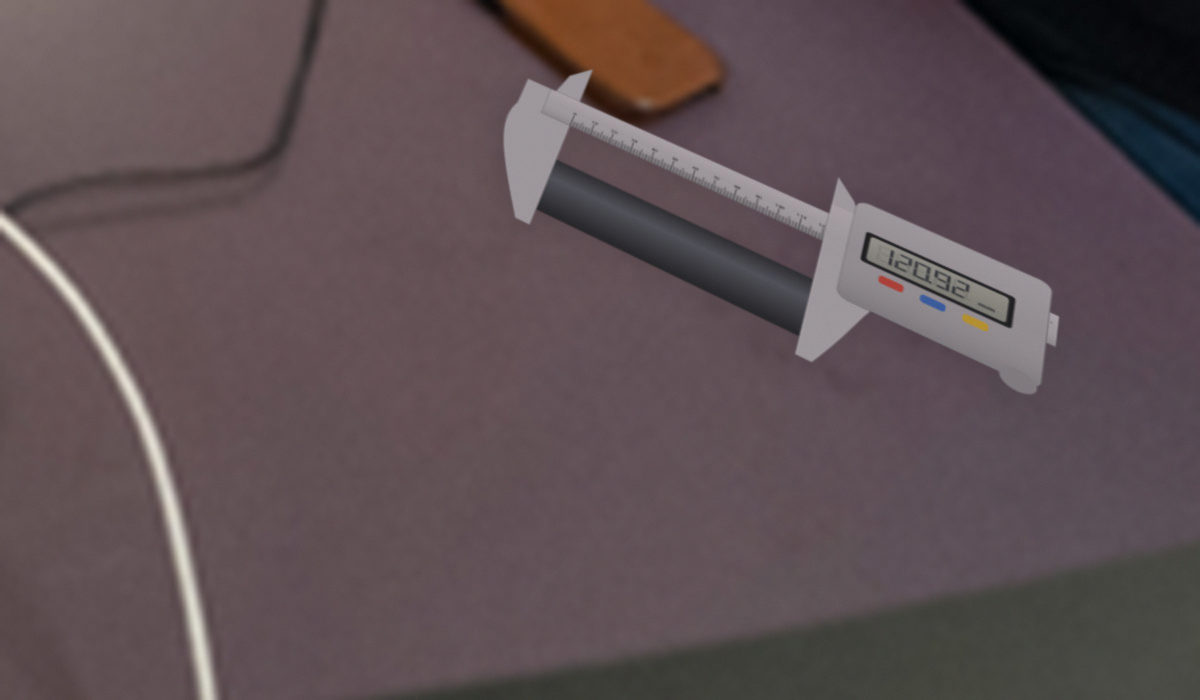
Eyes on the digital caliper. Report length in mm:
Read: 120.92 mm
